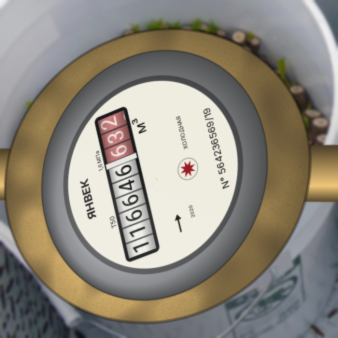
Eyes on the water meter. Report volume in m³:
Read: 116646.632 m³
